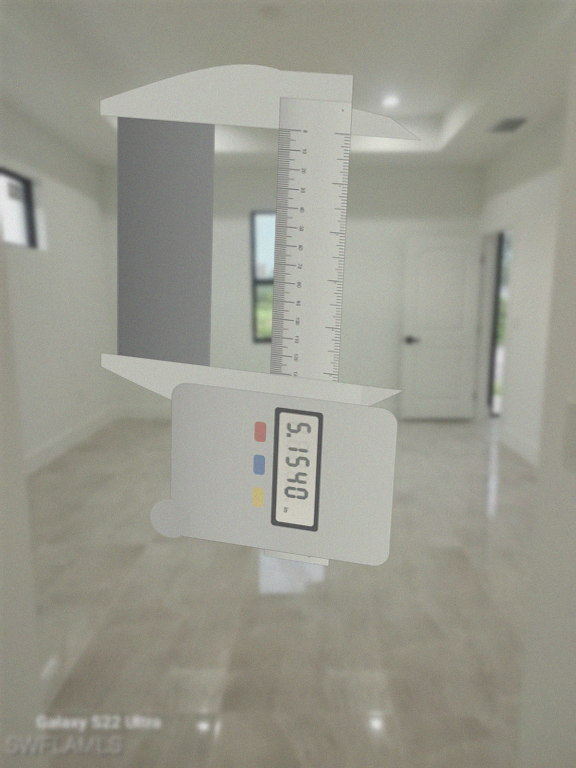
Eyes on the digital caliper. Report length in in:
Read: 5.1540 in
